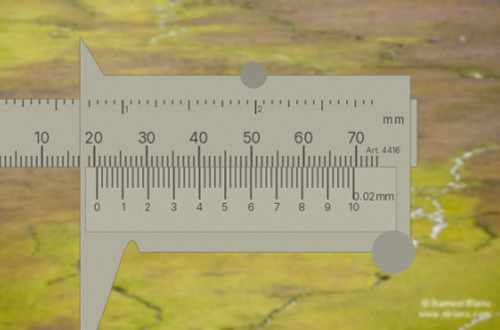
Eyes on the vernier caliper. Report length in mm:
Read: 20.5 mm
